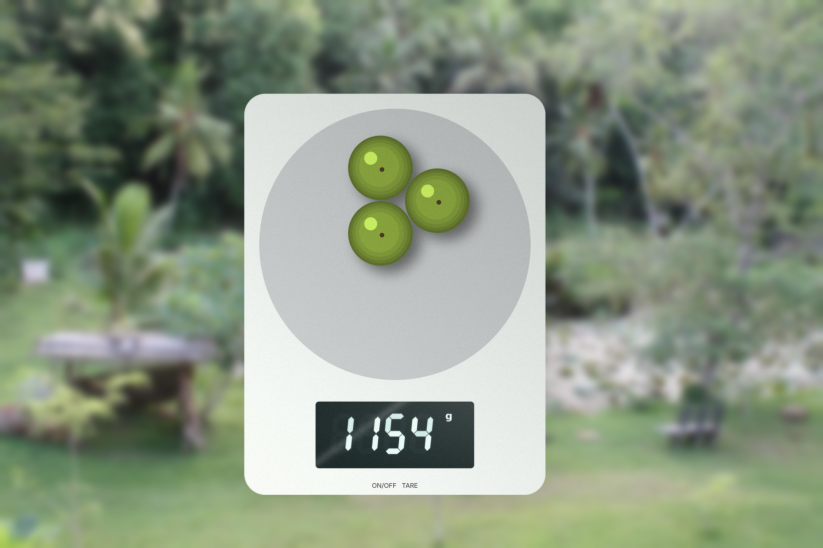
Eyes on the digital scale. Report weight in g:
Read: 1154 g
